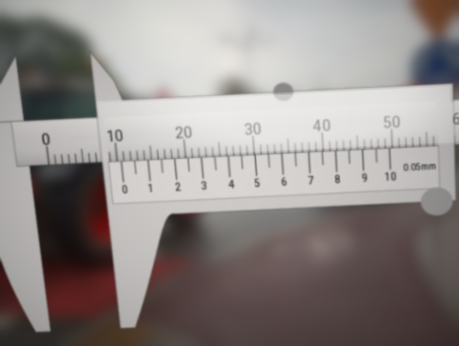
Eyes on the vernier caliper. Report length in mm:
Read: 10.6 mm
